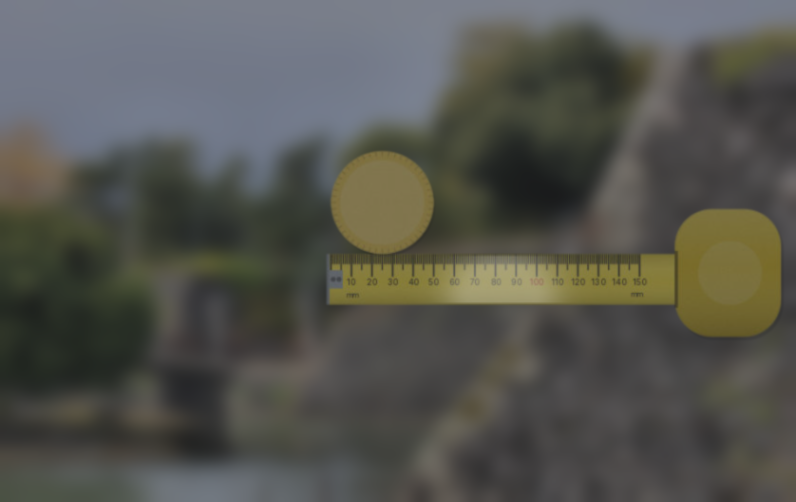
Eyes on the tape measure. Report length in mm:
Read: 50 mm
